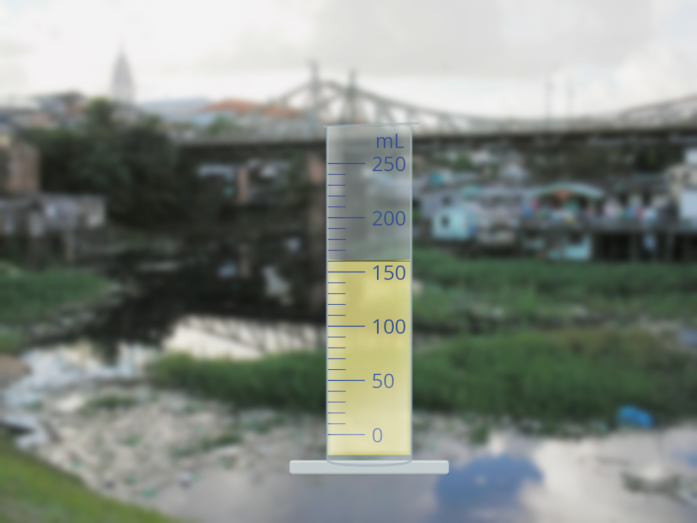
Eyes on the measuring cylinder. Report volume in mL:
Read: 160 mL
